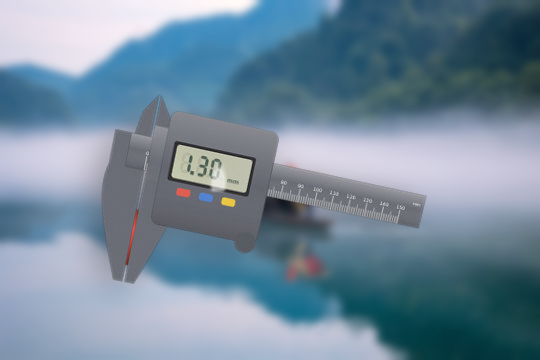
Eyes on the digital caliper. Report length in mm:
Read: 1.30 mm
